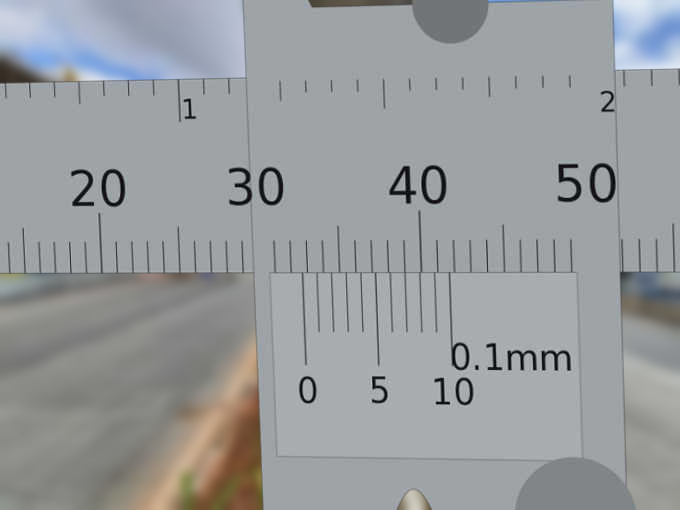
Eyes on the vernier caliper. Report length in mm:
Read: 32.7 mm
